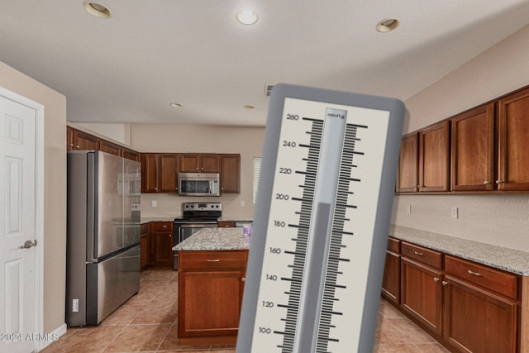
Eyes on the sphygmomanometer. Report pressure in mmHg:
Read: 200 mmHg
